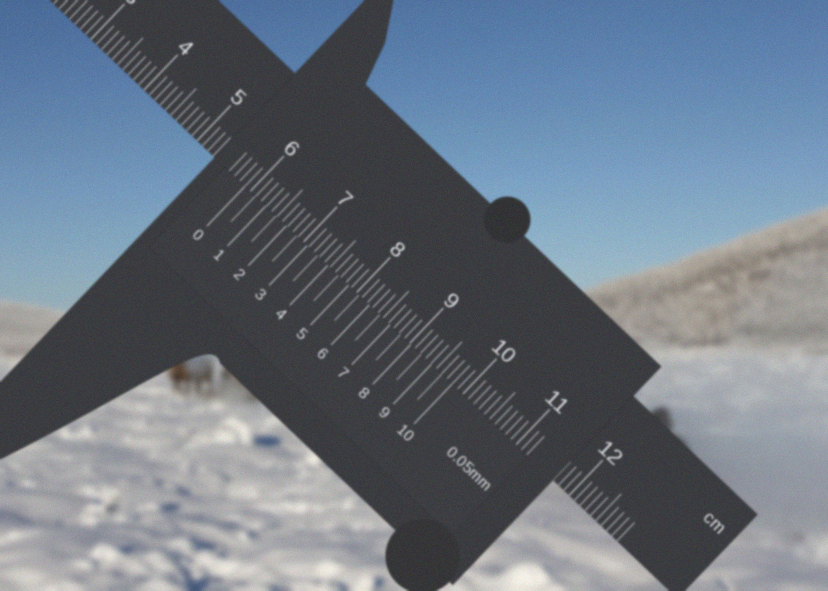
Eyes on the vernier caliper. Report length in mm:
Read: 59.0 mm
